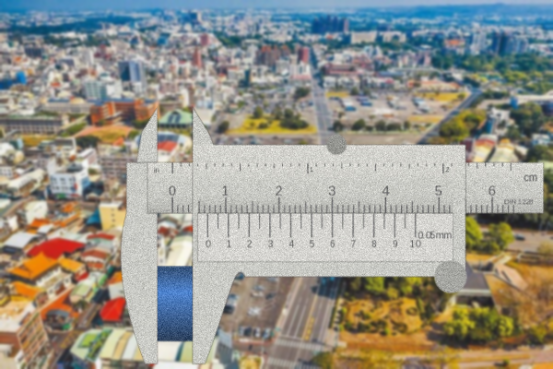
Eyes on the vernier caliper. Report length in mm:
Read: 6.6 mm
